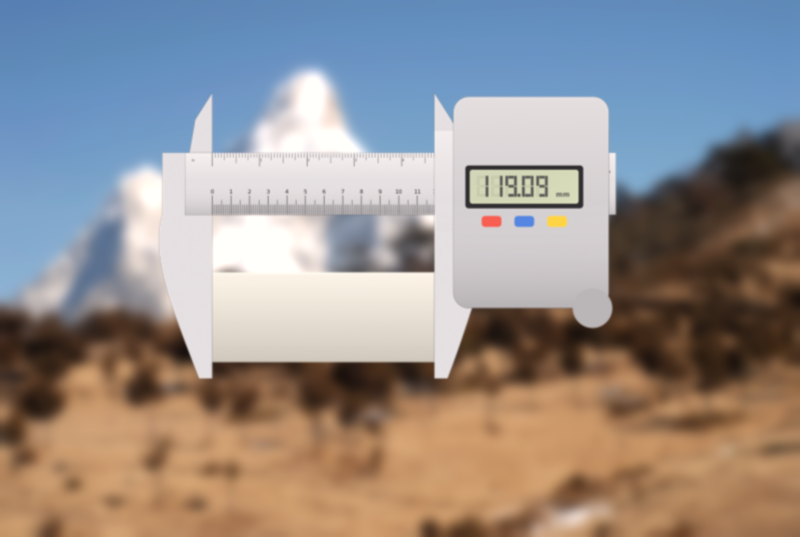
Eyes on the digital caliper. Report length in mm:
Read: 119.09 mm
